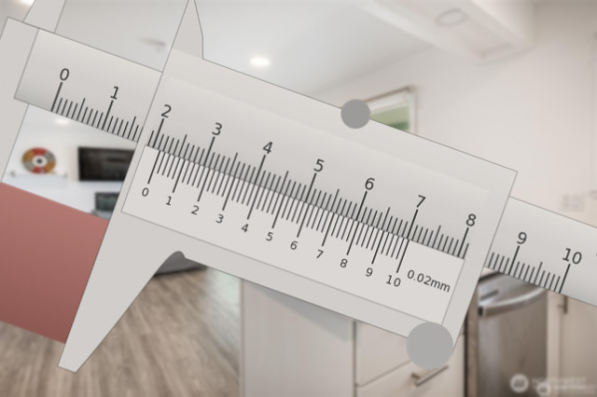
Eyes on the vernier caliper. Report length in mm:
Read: 21.4 mm
